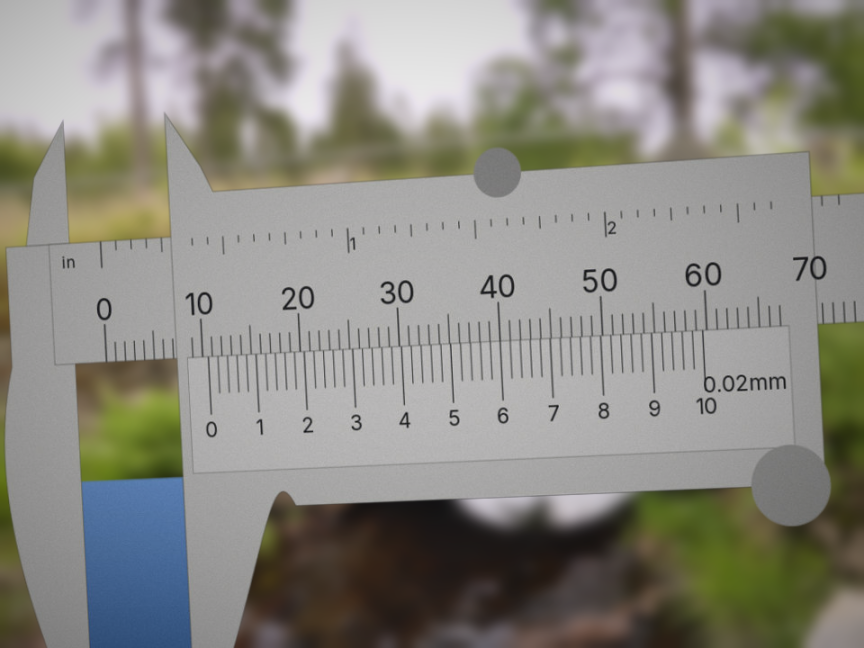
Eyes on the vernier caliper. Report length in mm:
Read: 10.6 mm
